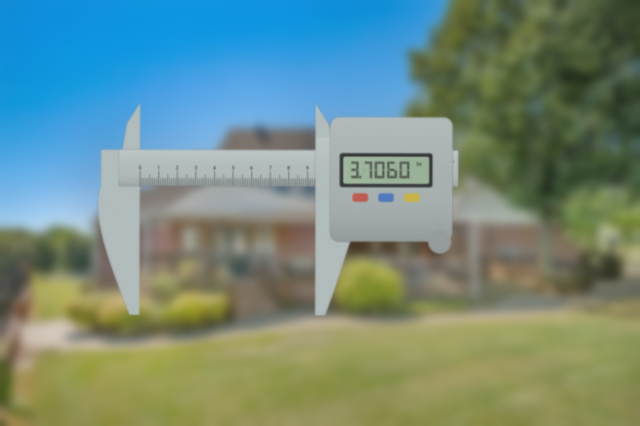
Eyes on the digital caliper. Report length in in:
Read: 3.7060 in
